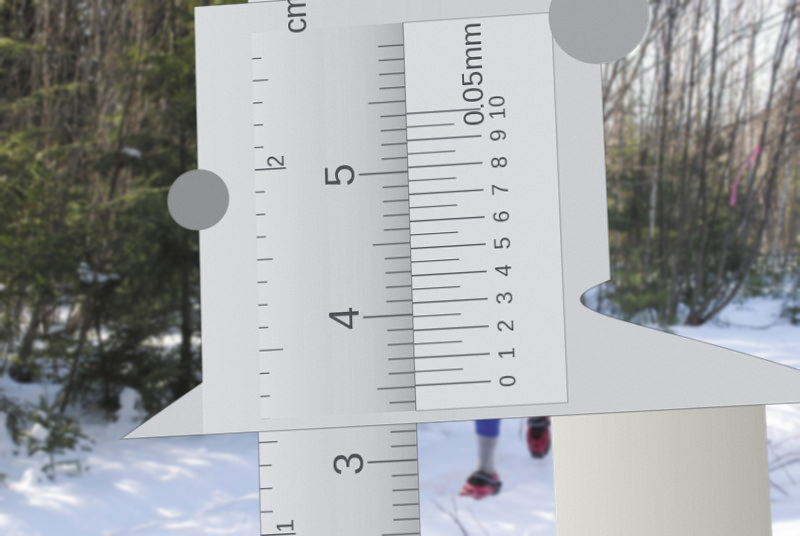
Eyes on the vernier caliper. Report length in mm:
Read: 35.1 mm
